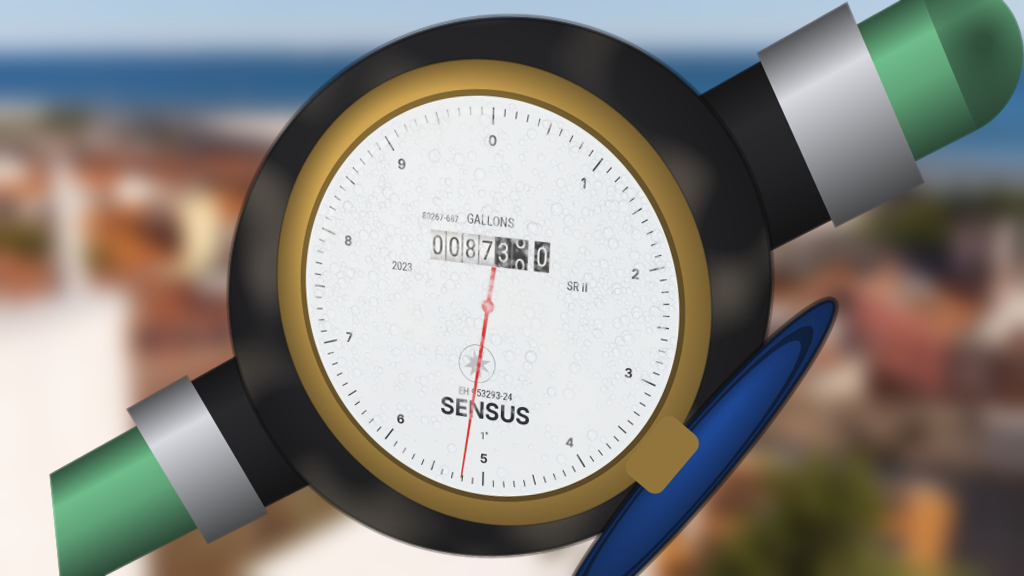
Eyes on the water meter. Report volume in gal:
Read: 87385.2 gal
